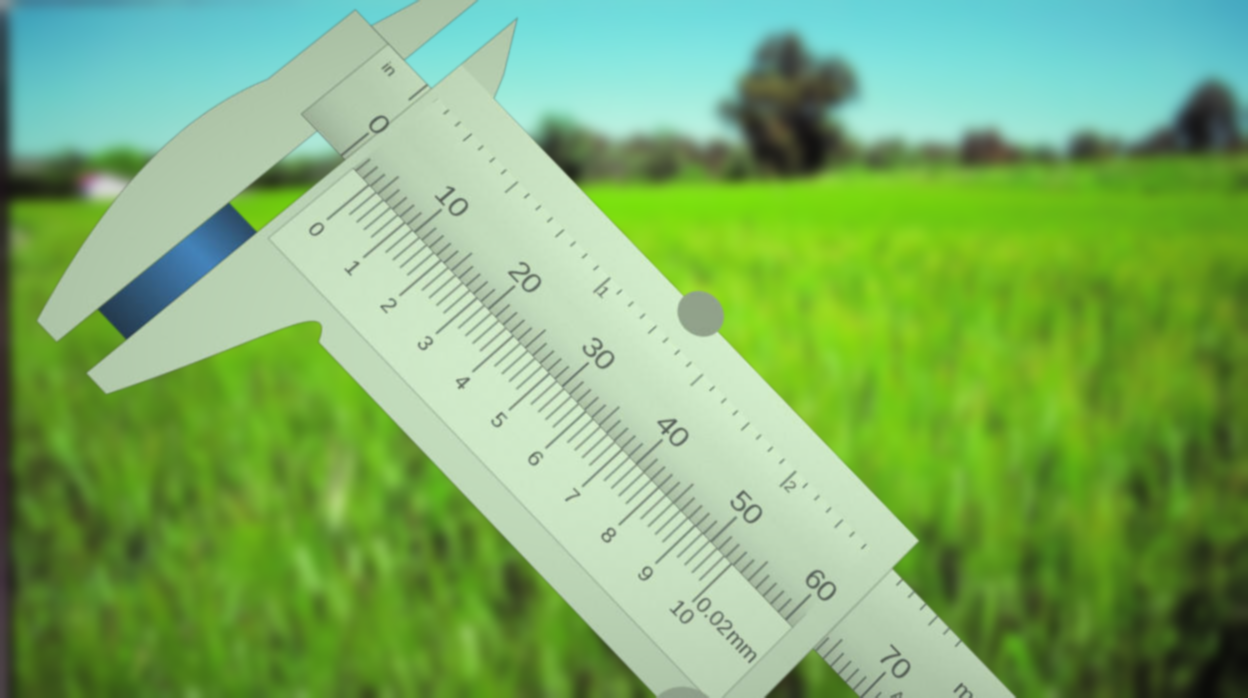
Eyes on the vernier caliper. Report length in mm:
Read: 3.8 mm
